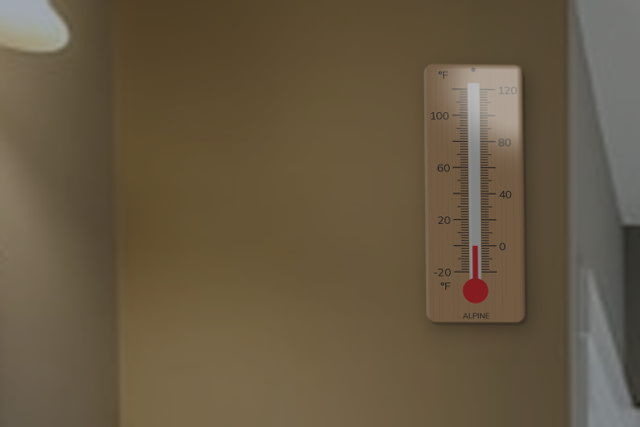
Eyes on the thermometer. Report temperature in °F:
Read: 0 °F
